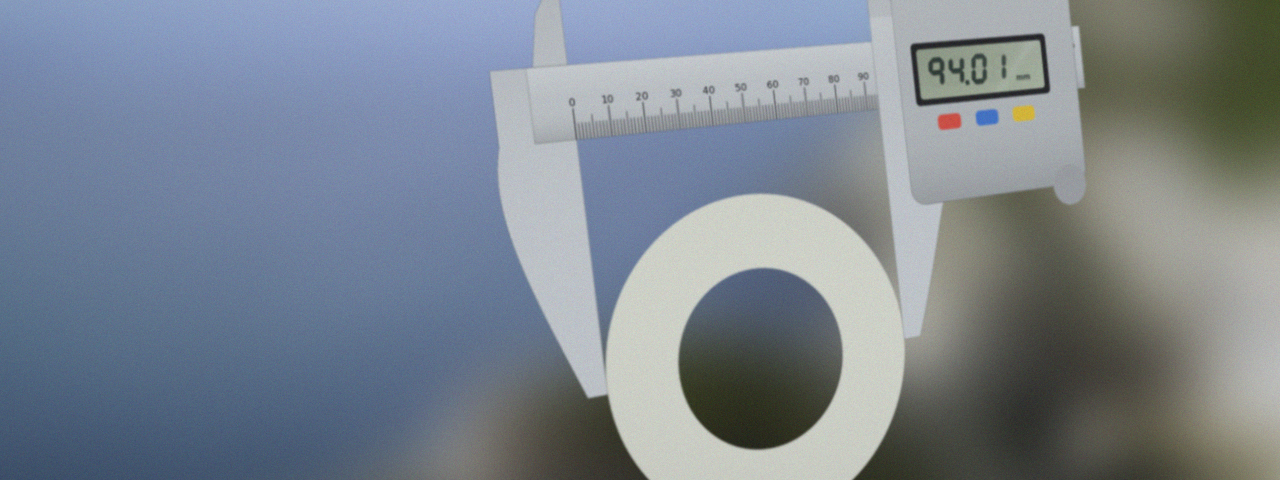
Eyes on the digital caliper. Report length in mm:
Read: 94.01 mm
